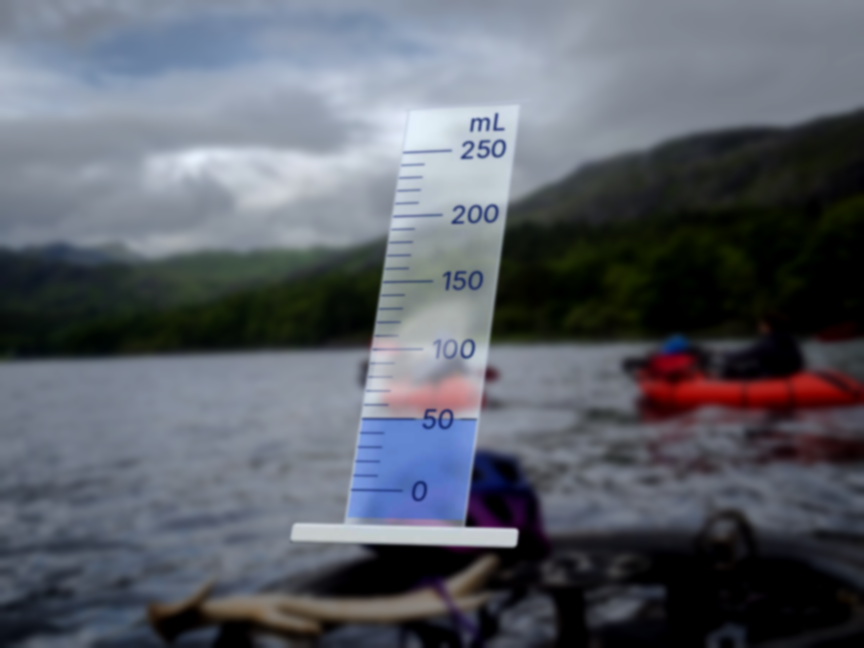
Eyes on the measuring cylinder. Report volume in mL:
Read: 50 mL
